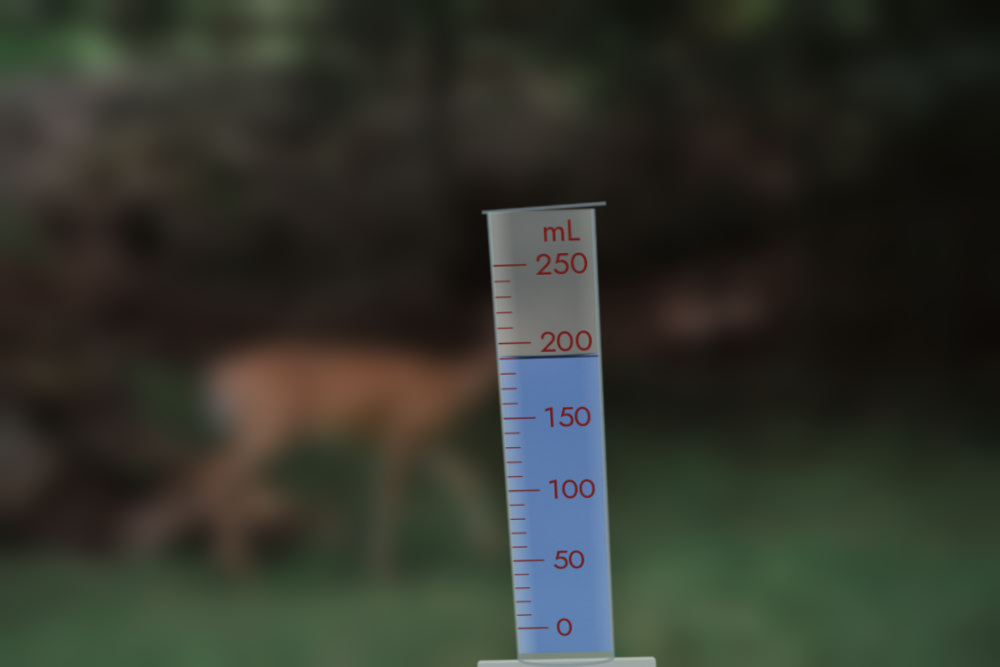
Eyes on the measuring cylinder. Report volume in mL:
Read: 190 mL
